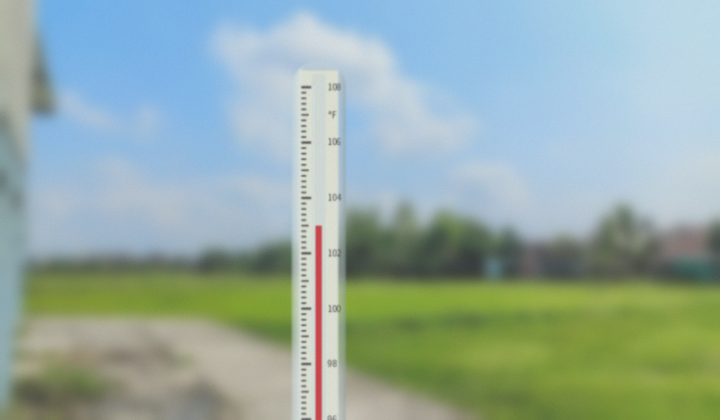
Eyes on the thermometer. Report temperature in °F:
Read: 103 °F
